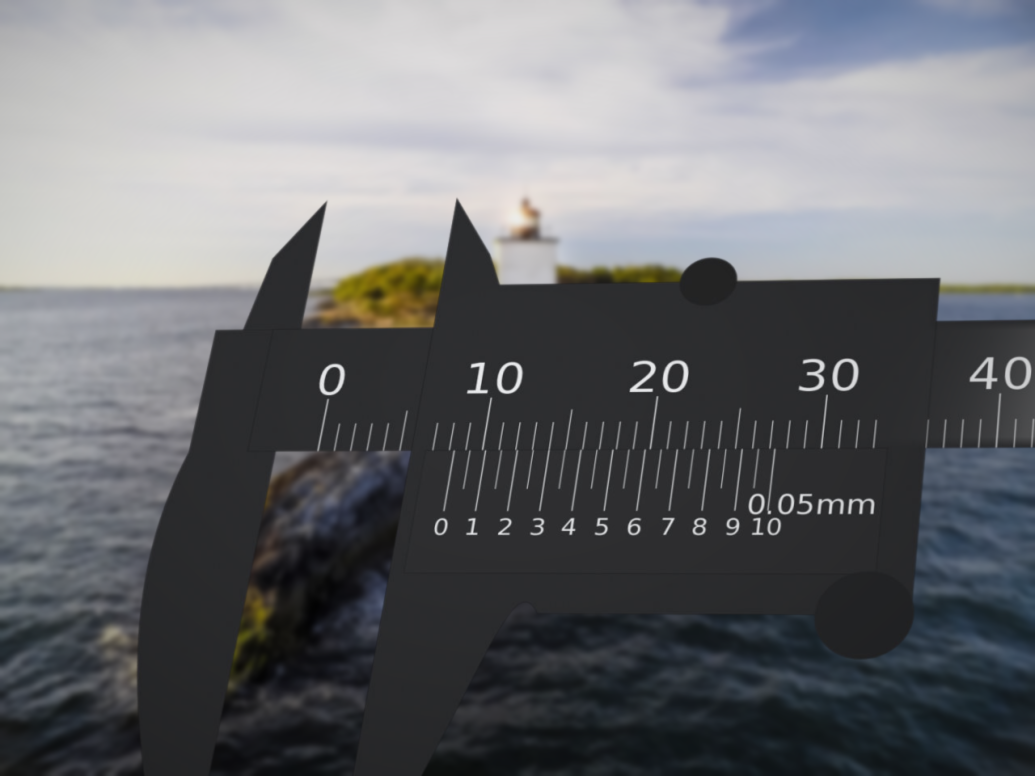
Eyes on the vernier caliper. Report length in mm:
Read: 8.3 mm
